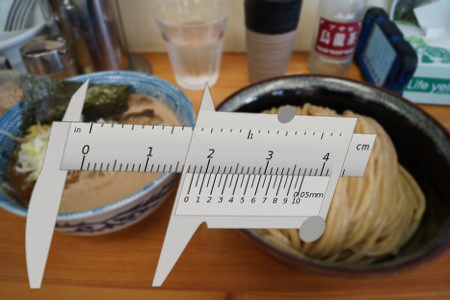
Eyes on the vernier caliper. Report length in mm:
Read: 18.0 mm
